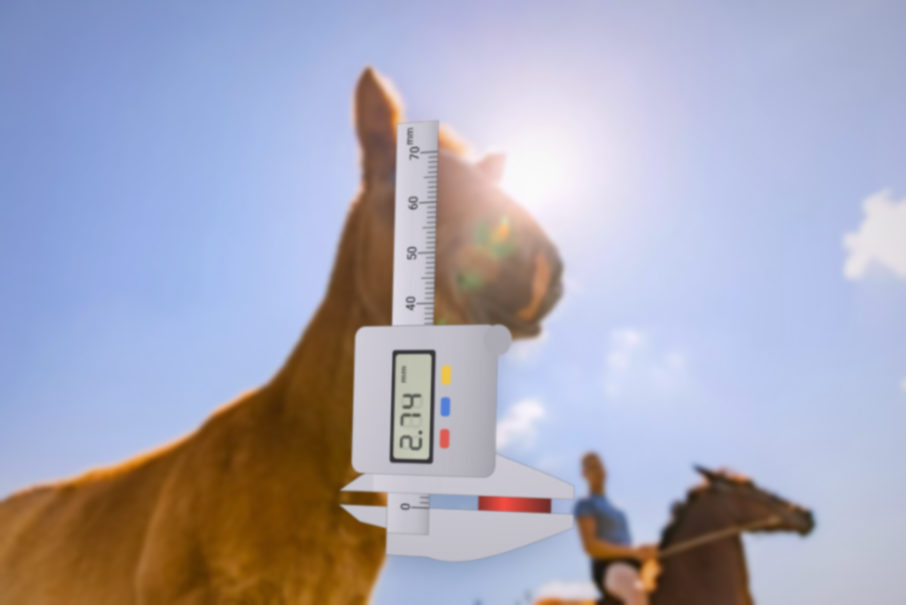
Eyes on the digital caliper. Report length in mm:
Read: 2.74 mm
